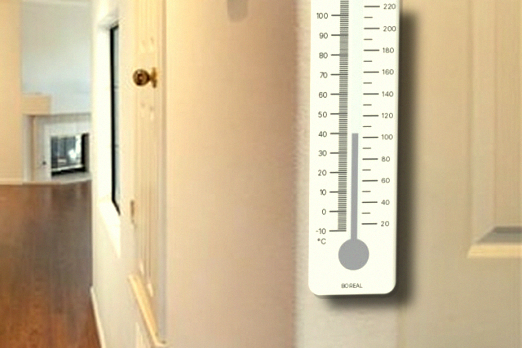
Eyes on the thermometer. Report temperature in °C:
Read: 40 °C
